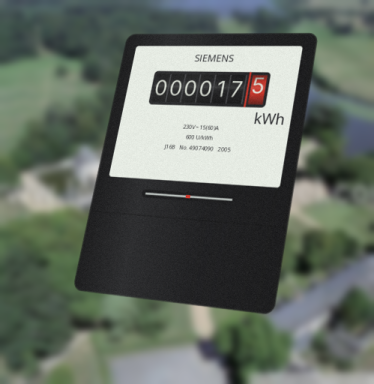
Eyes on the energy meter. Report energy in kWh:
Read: 17.5 kWh
